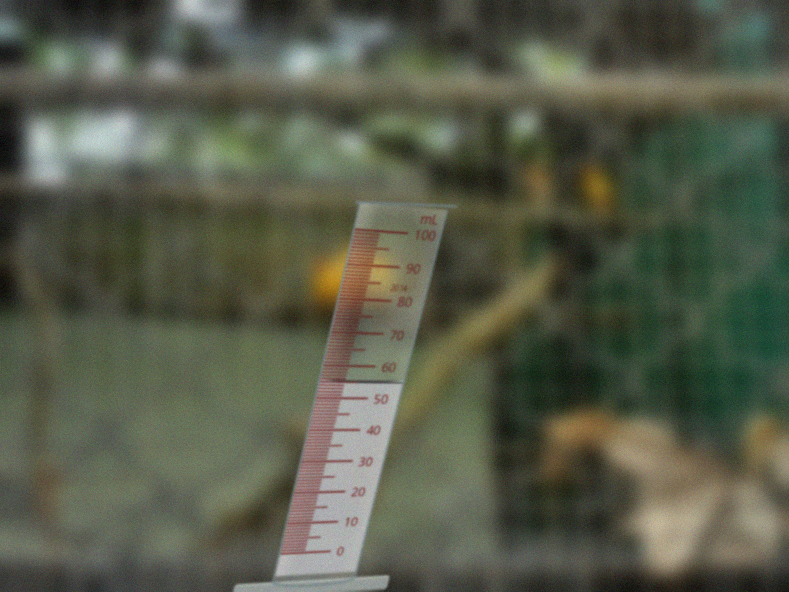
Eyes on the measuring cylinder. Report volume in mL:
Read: 55 mL
